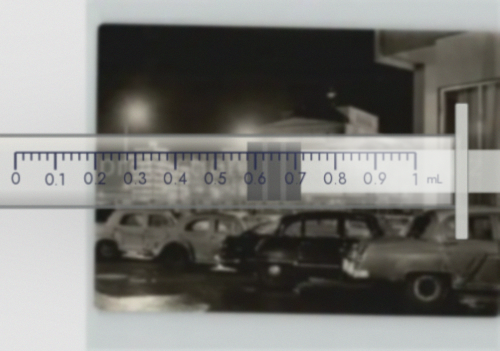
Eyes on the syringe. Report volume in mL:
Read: 0.58 mL
